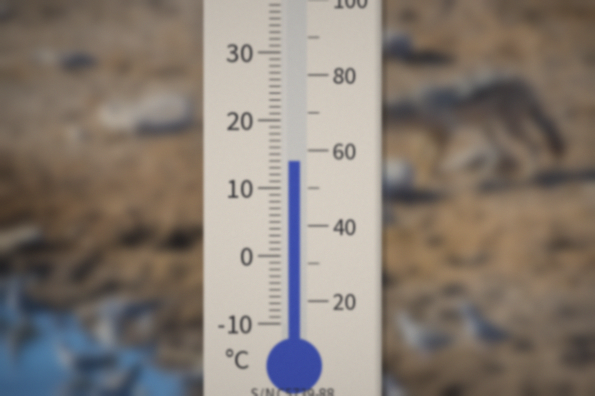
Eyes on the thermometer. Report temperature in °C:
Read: 14 °C
